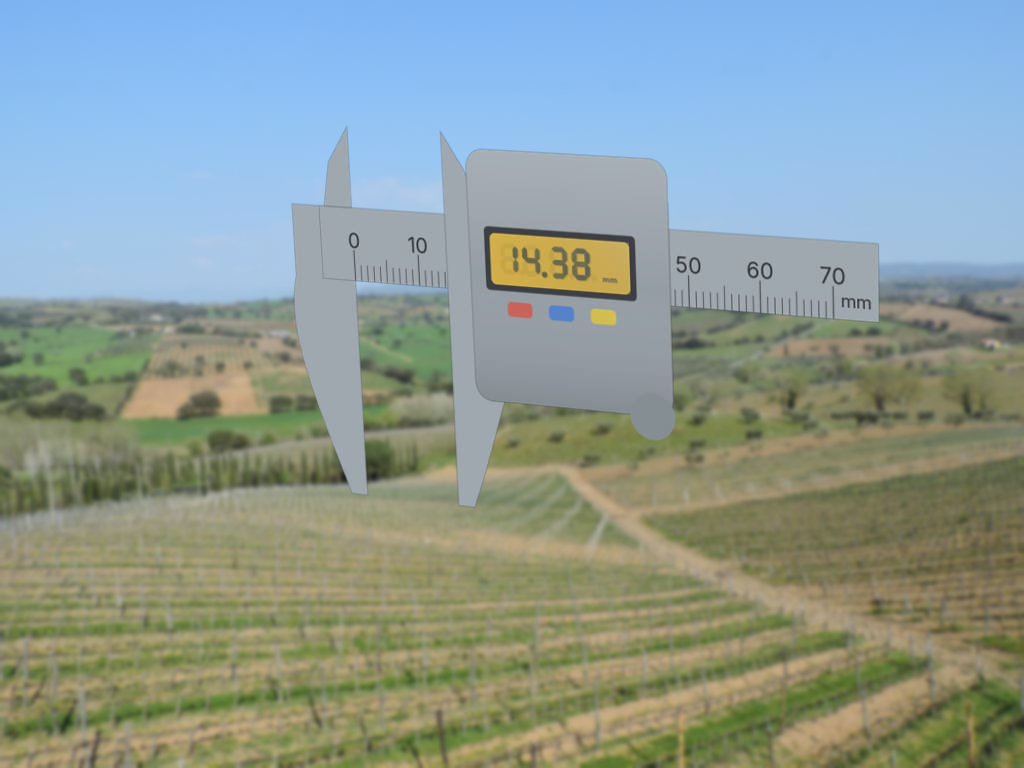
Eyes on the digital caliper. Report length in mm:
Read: 14.38 mm
